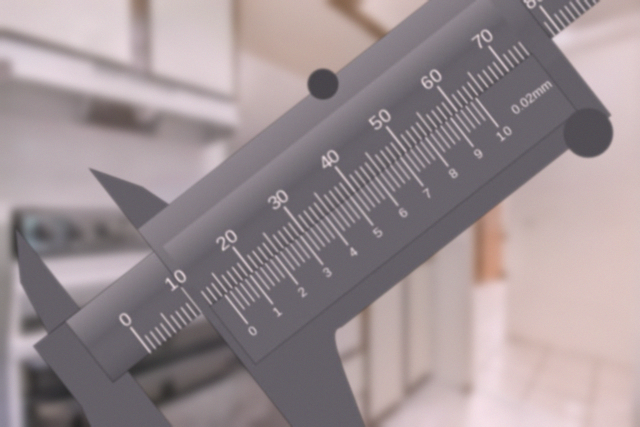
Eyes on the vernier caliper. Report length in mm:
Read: 14.5 mm
